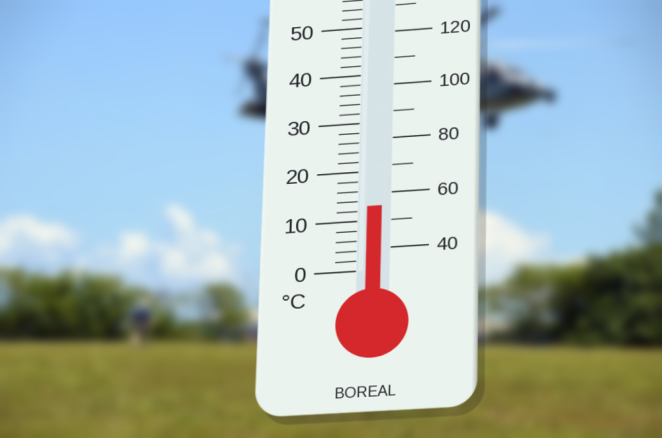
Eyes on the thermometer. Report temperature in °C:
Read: 13 °C
